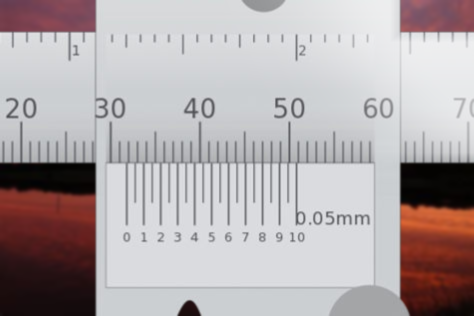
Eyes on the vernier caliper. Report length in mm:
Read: 31.8 mm
